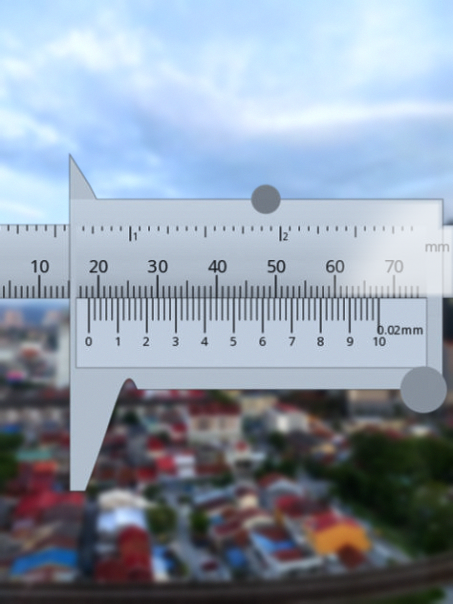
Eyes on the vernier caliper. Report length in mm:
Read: 18.4 mm
